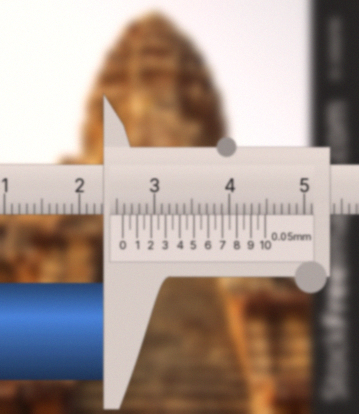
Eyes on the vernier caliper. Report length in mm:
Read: 25.8 mm
